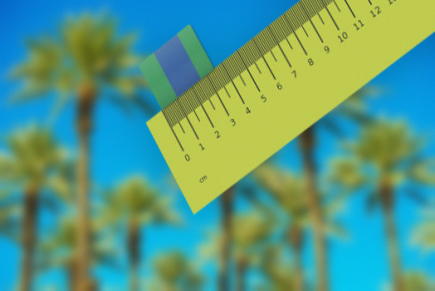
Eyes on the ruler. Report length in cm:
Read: 3.5 cm
